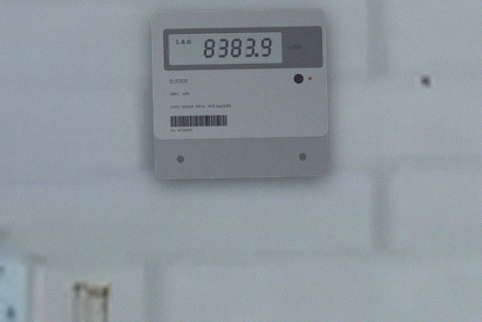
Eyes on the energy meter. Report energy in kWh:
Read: 8383.9 kWh
